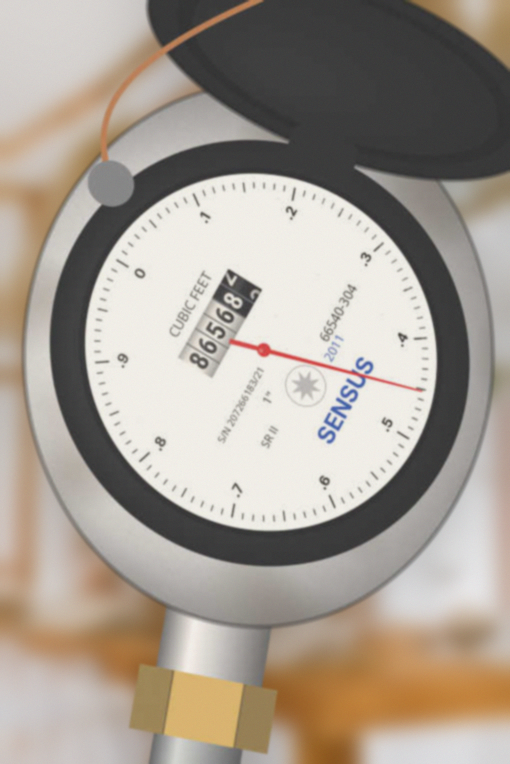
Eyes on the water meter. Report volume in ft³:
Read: 865682.45 ft³
